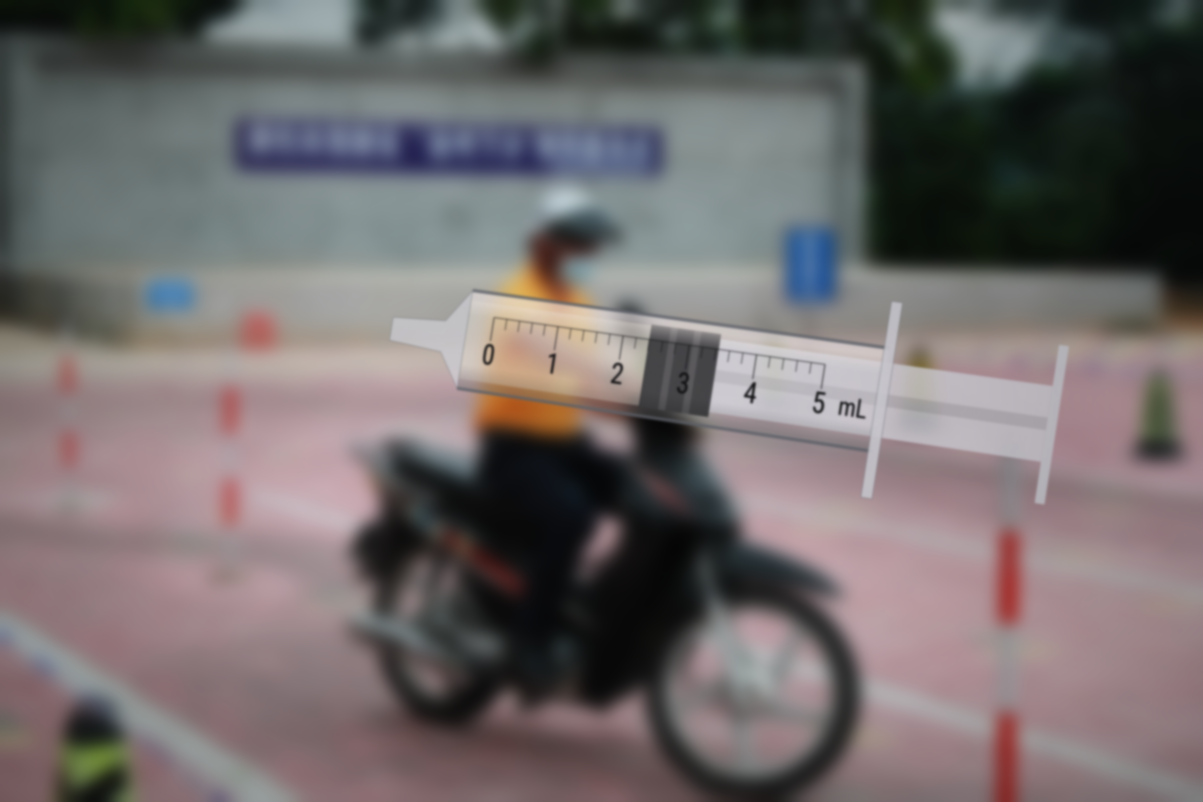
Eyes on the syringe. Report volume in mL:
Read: 2.4 mL
